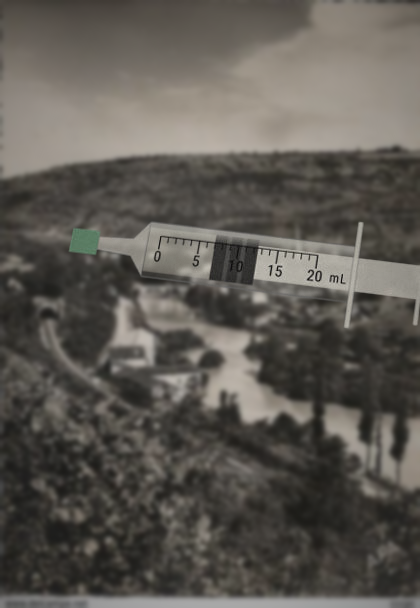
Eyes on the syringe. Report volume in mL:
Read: 7 mL
